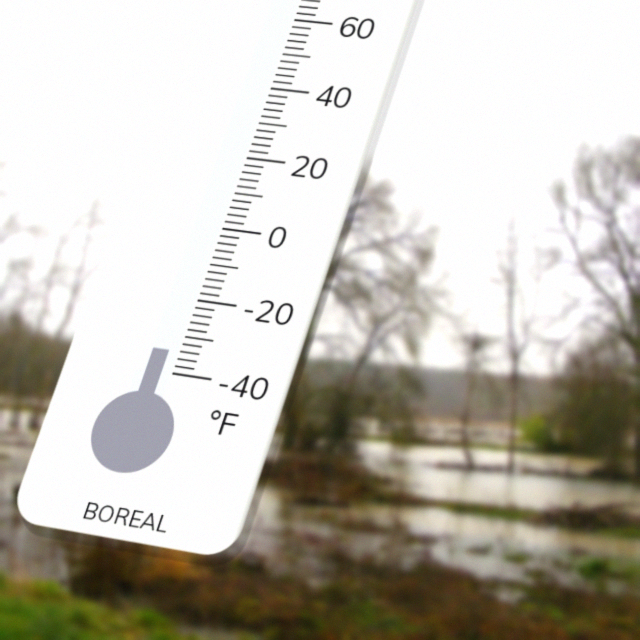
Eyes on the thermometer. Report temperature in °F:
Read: -34 °F
